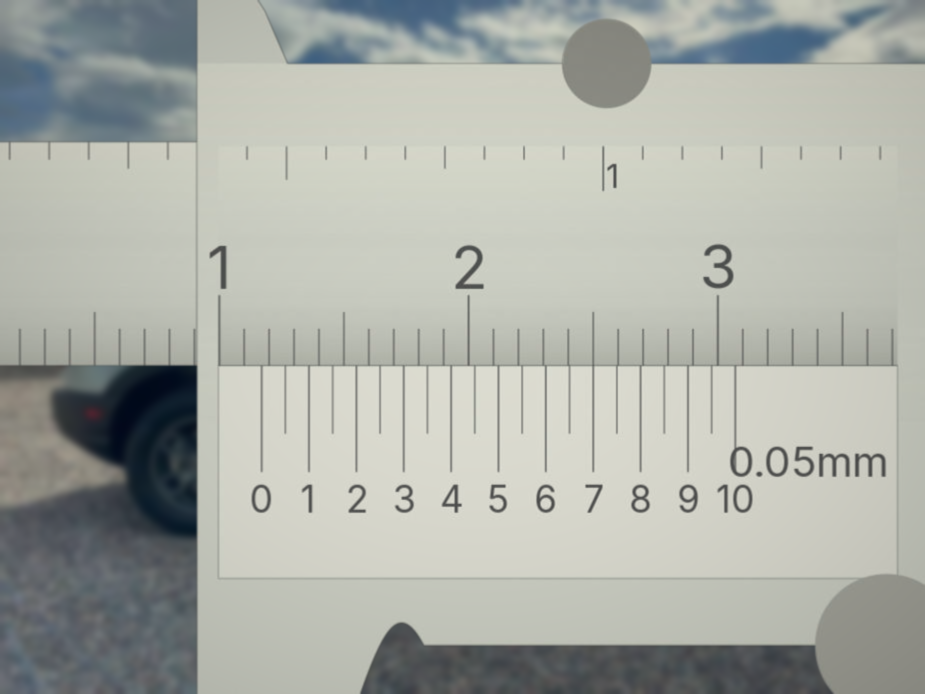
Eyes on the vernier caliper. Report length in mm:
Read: 11.7 mm
